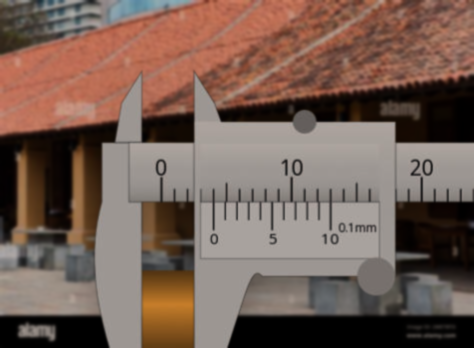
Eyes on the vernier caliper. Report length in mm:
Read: 4.0 mm
